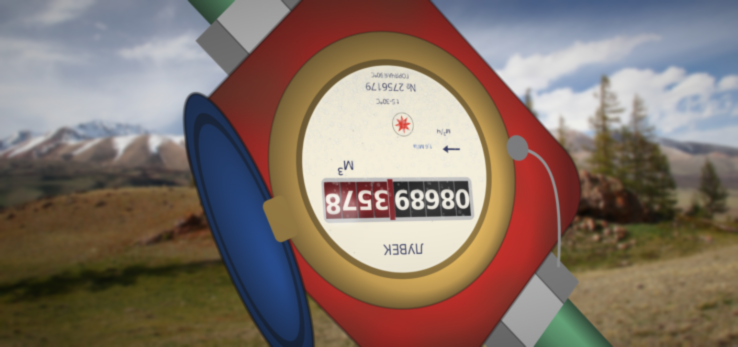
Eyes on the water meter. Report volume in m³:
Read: 8689.3578 m³
